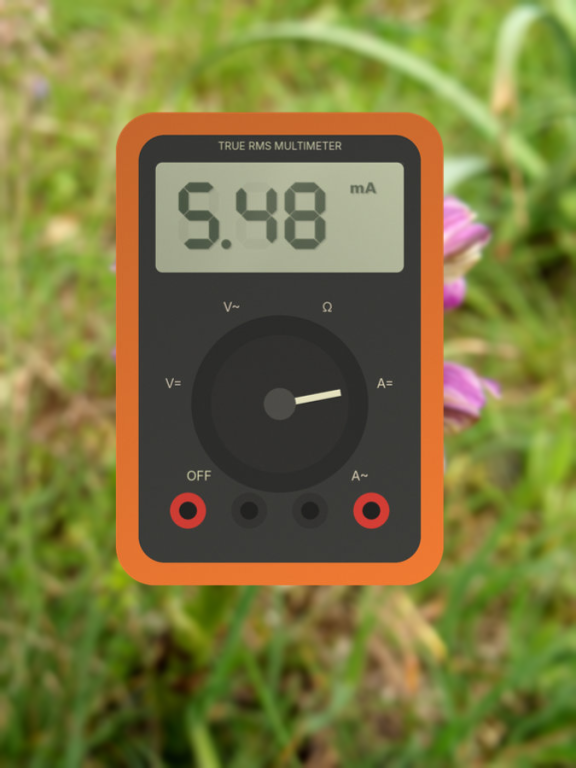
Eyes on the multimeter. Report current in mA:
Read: 5.48 mA
